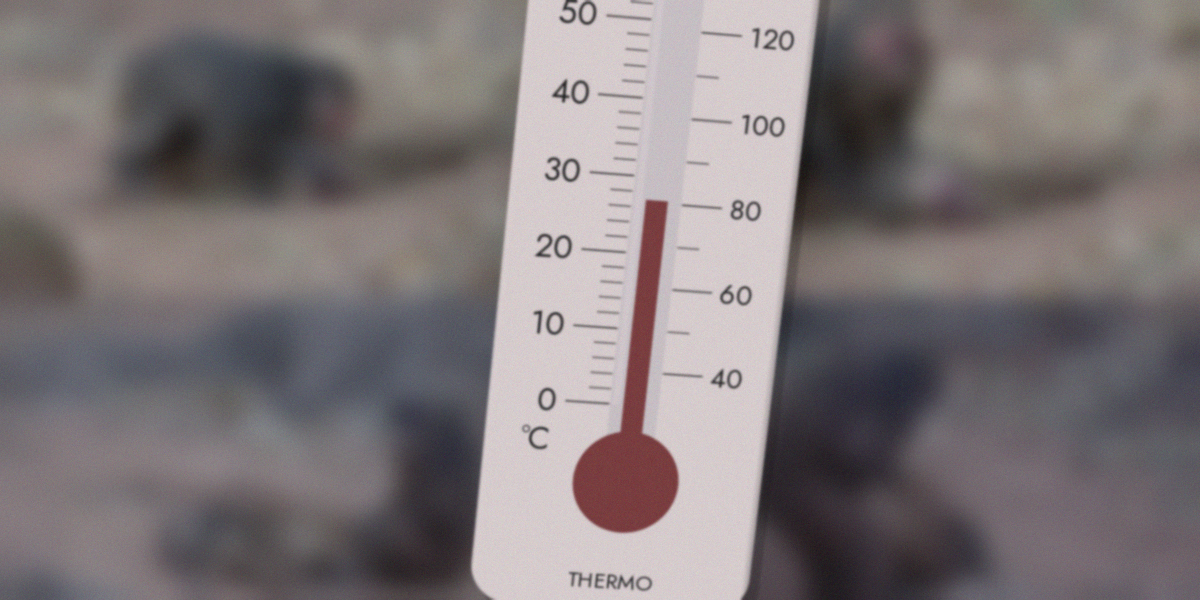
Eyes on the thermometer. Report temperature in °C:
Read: 27 °C
